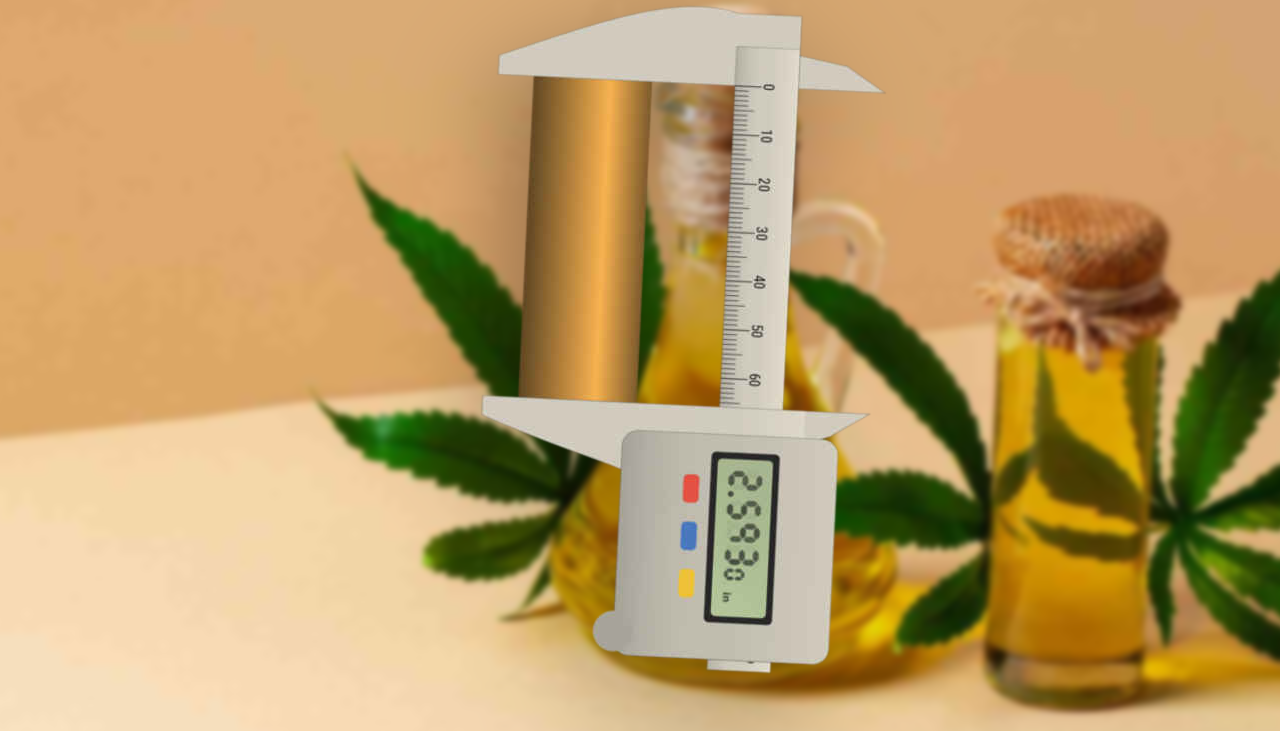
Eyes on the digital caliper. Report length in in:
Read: 2.5930 in
